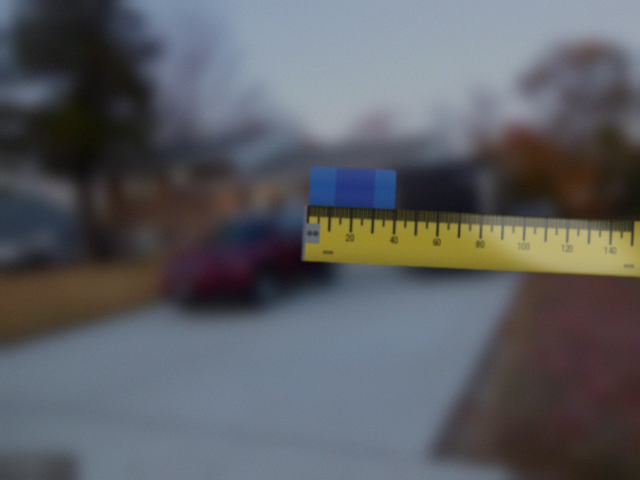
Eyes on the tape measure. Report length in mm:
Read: 40 mm
